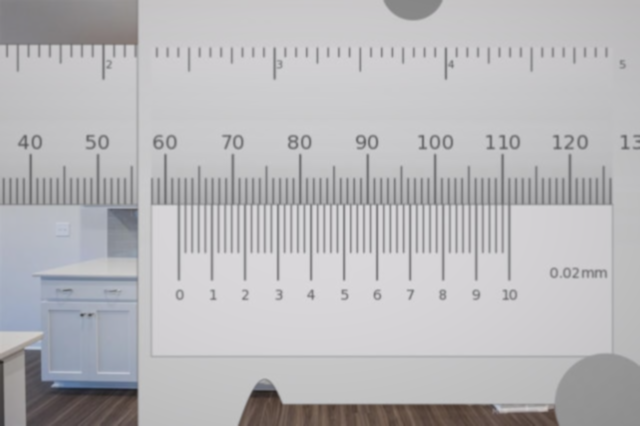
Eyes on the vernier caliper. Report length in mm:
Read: 62.0 mm
